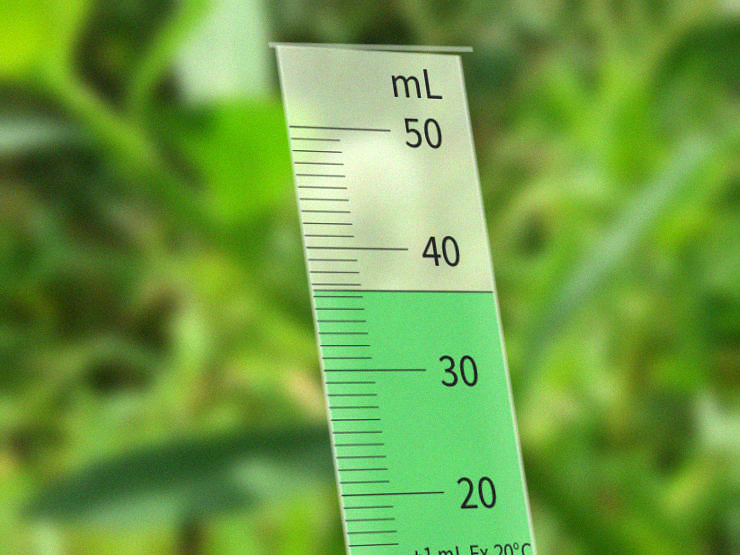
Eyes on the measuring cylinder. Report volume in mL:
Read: 36.5 mL
